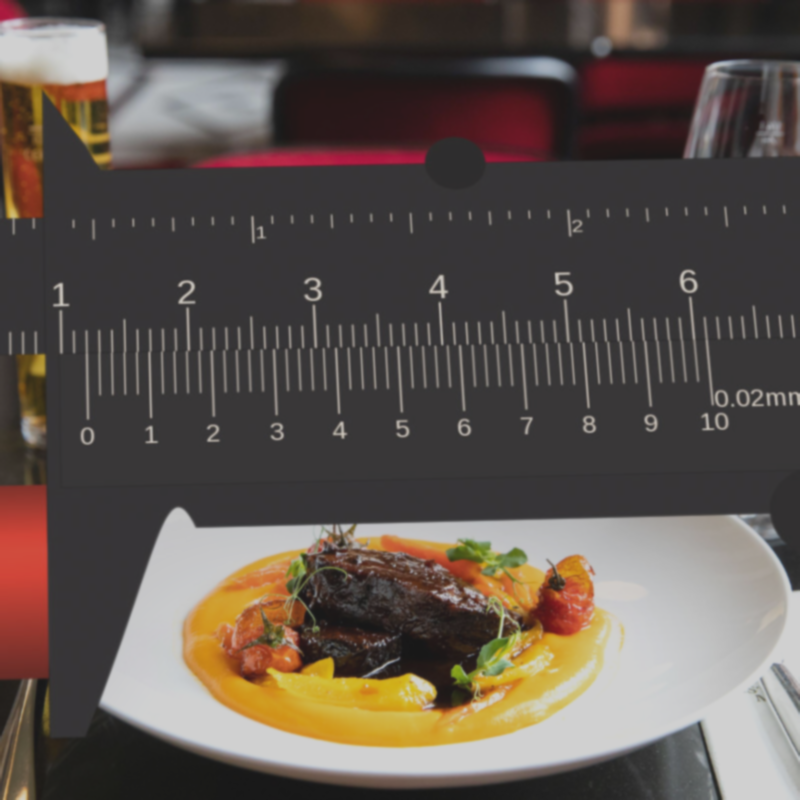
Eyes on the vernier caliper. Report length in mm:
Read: 12.0 mm
